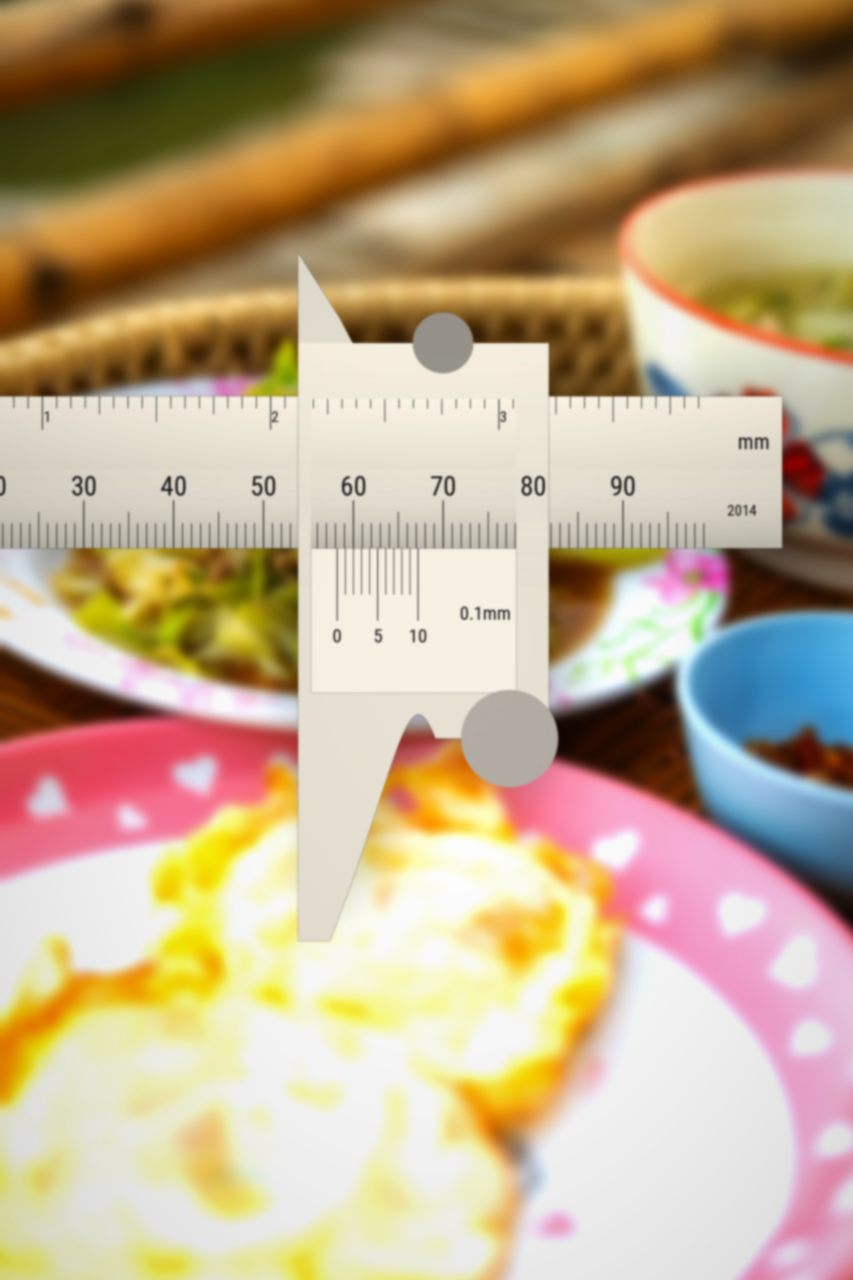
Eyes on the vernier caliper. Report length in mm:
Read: 58.2 mm
